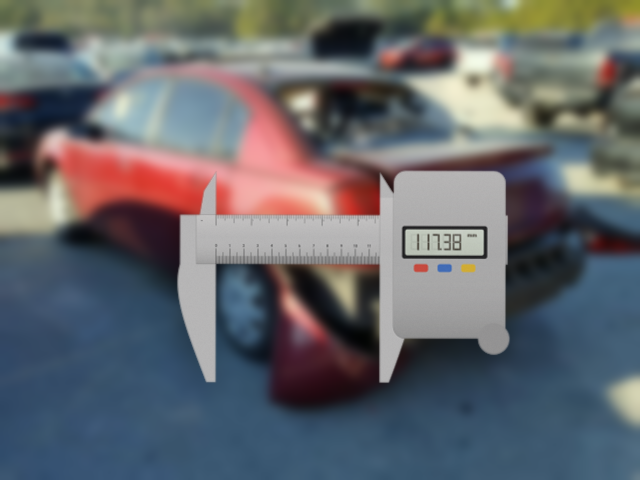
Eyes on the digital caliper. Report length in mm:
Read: 117.38 mm
